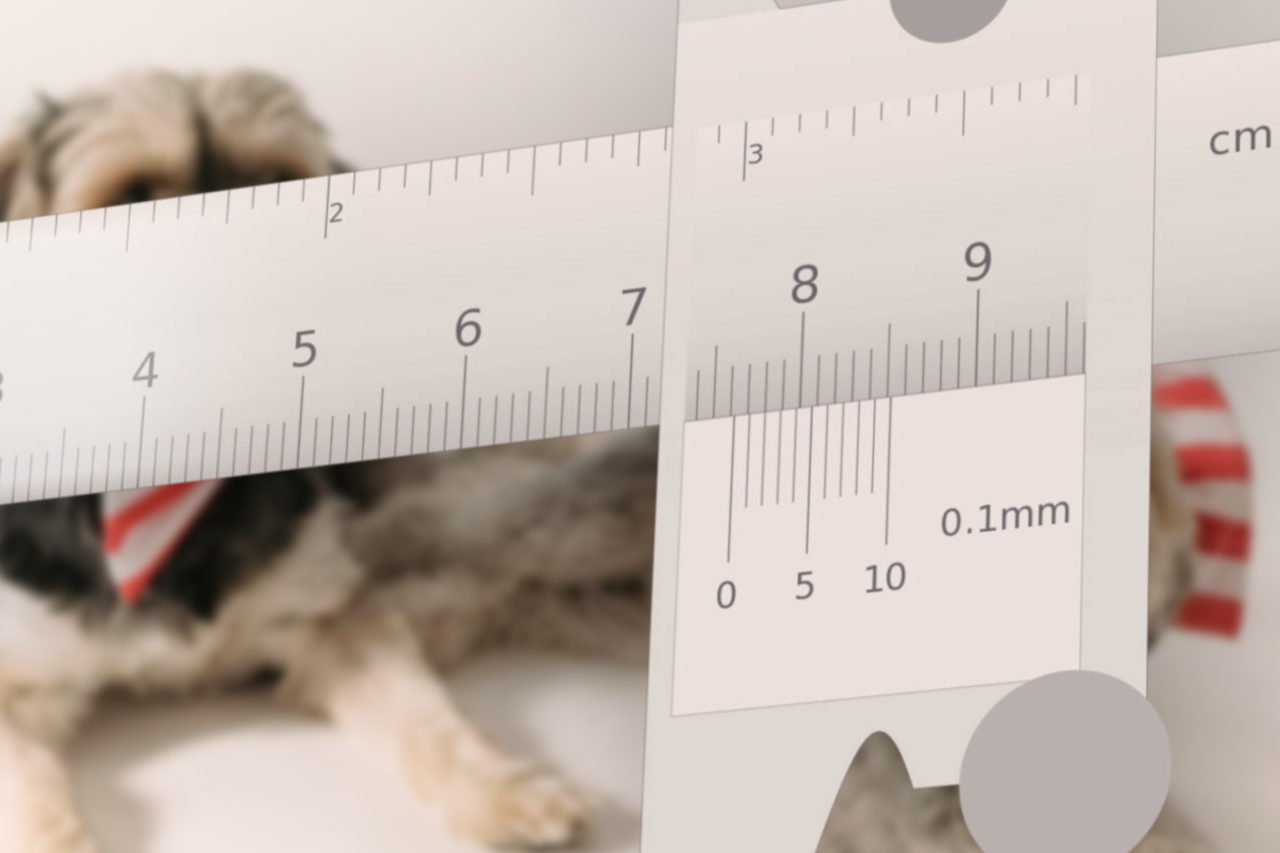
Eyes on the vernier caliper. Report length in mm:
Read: 76.2 mm
